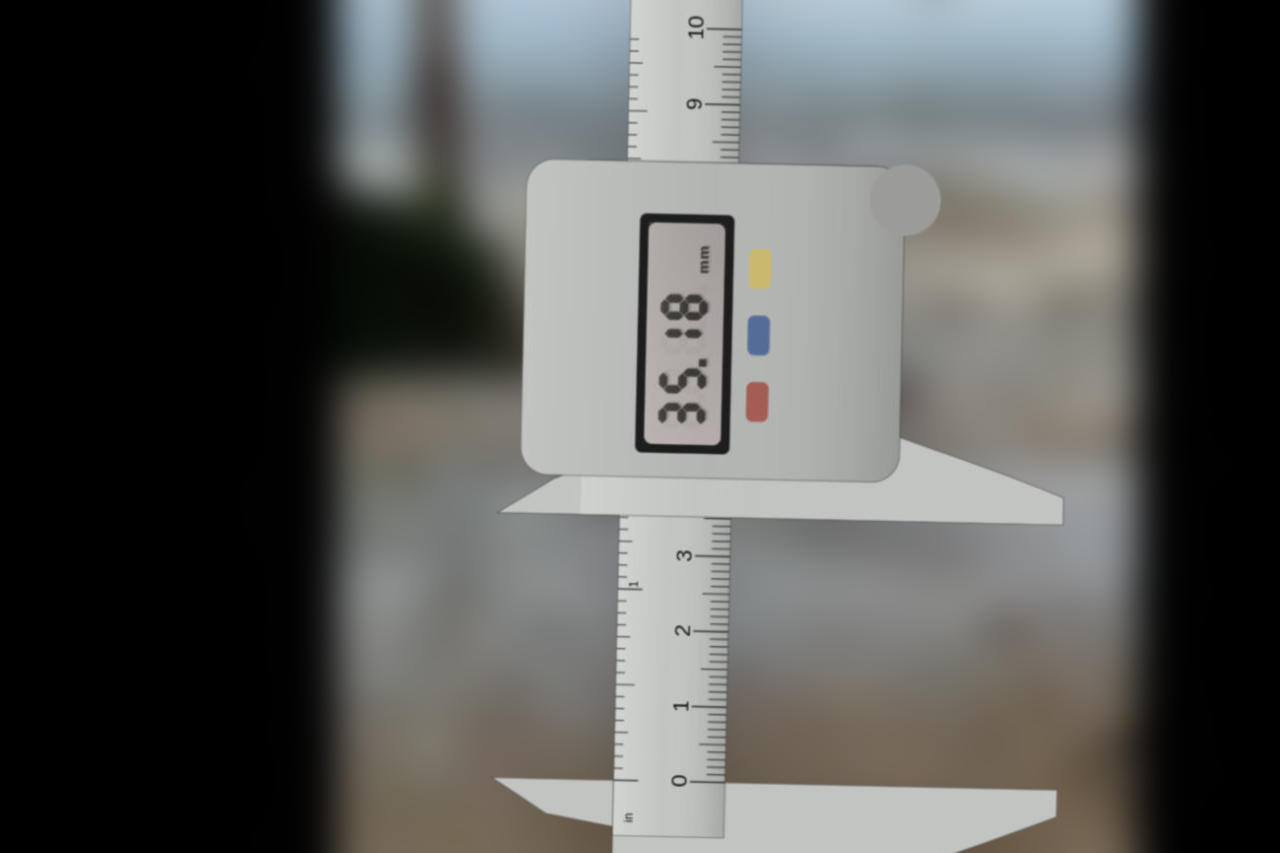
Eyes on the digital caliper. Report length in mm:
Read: 35.18 mm
